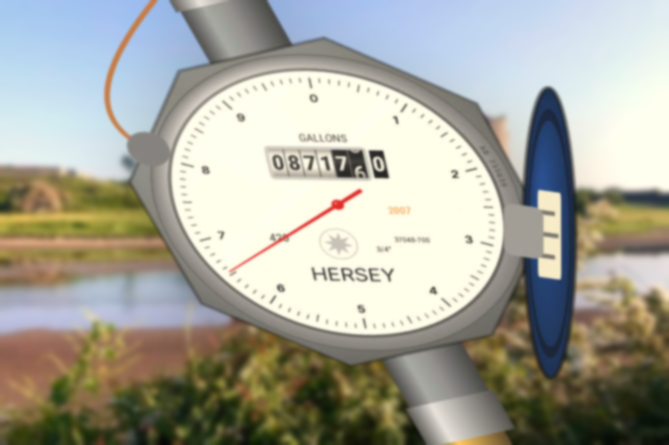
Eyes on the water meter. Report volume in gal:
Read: 871756.5 gal
